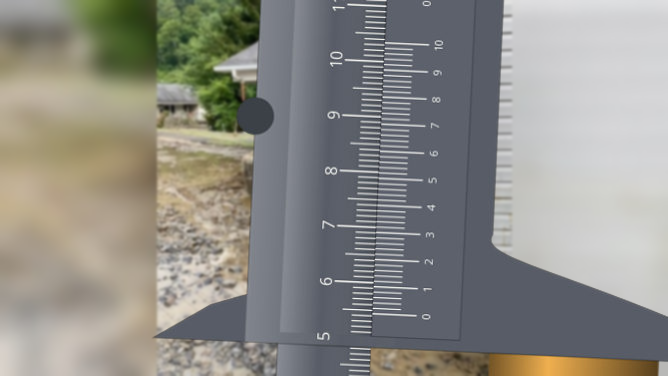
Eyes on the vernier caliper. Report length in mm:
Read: 54.4 mm
